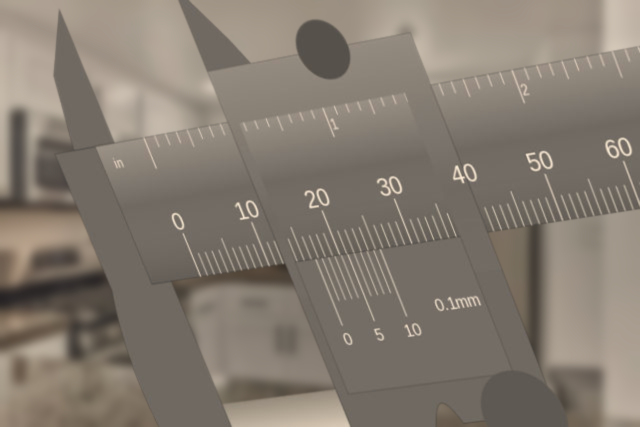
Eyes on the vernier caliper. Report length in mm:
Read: 16.6 mm
